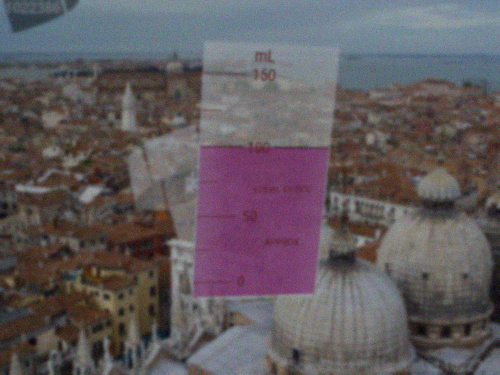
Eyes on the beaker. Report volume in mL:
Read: 100 mL
